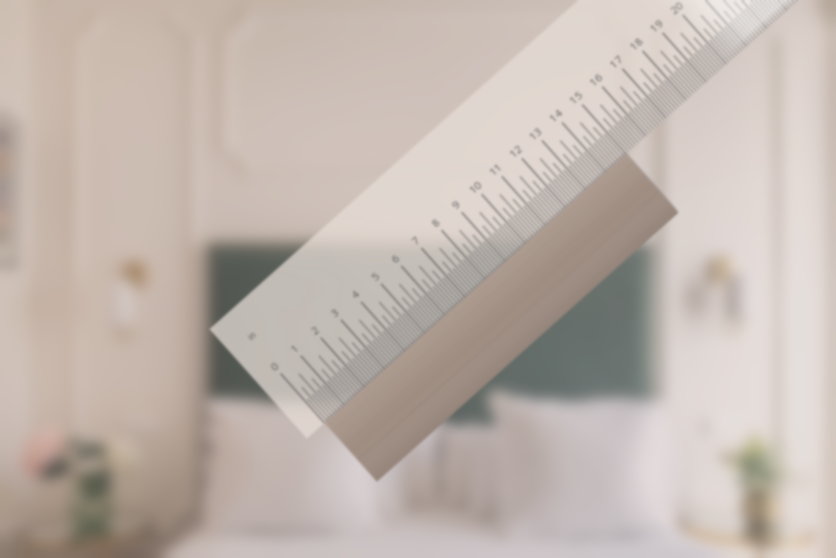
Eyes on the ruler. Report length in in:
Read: 15 in
